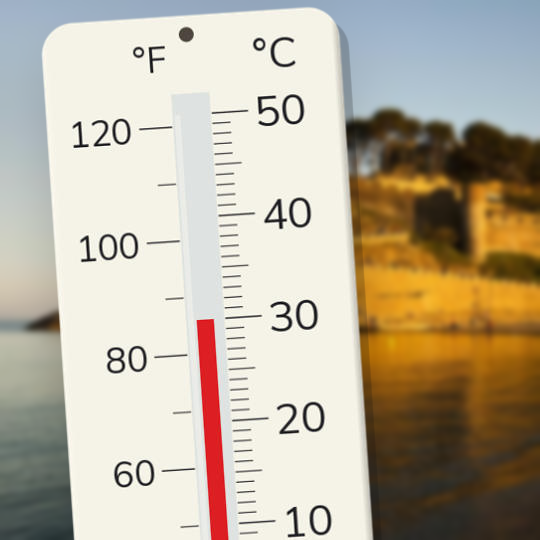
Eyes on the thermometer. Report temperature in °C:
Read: 30 °C
